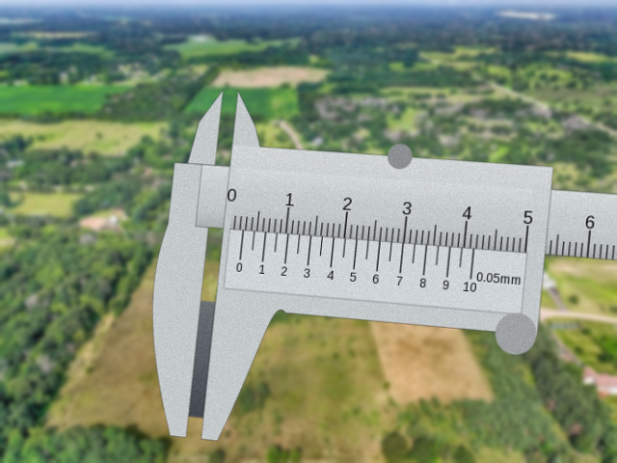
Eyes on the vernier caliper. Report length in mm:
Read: 2.6 mm
